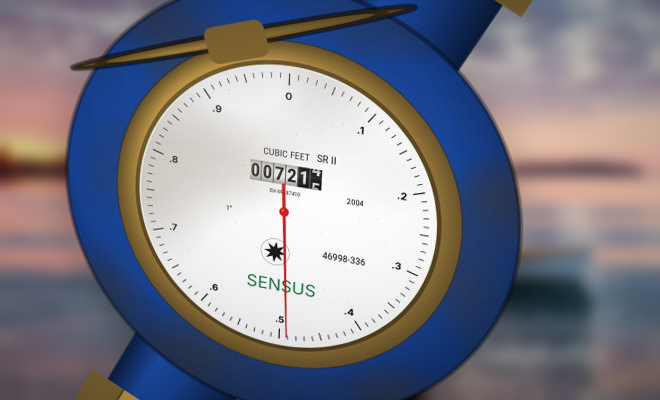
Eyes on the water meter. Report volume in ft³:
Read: 7214.49 ft³
